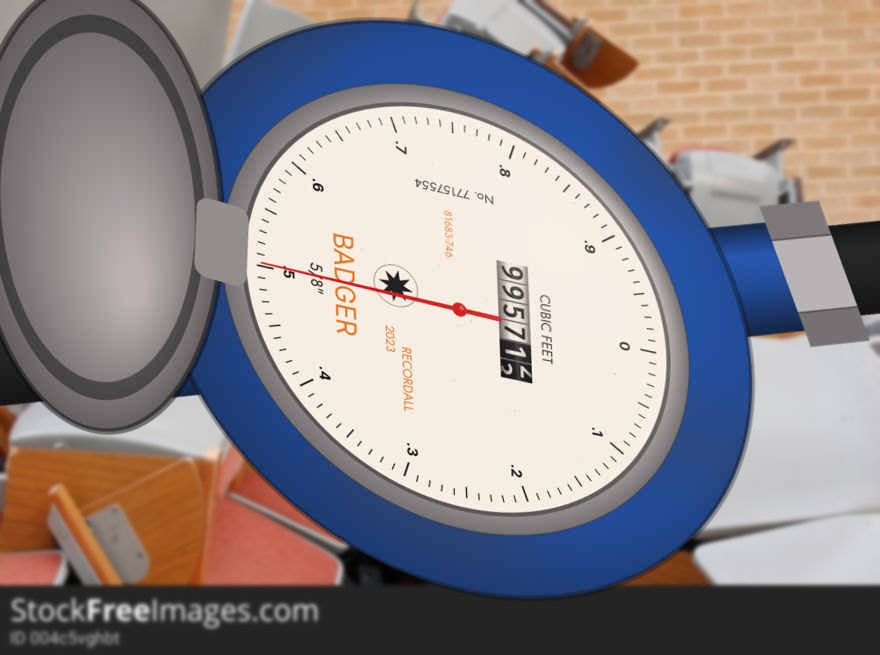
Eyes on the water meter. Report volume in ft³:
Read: 995712.50 ft³
